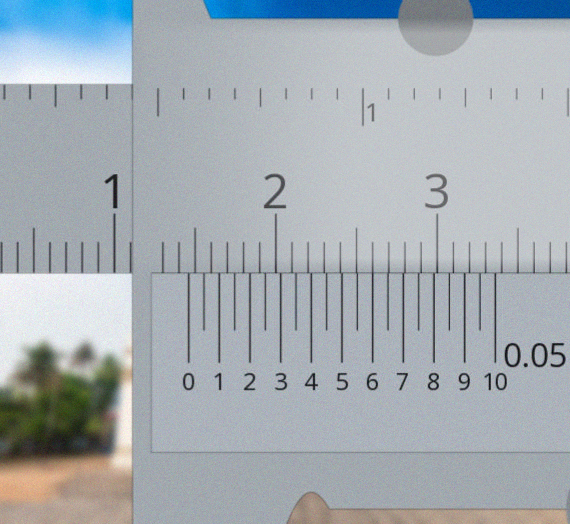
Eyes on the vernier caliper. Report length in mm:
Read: 14.6 mm
